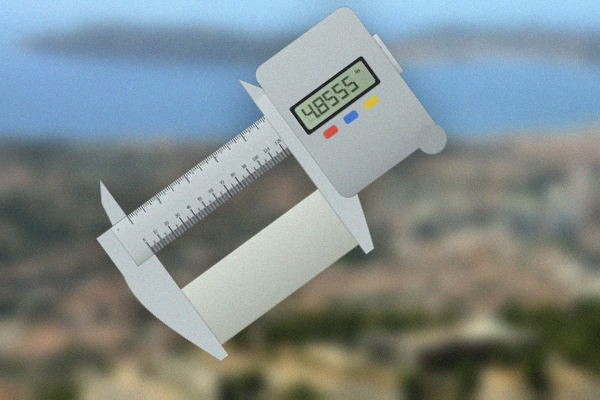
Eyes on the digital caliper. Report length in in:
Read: 4.8555 in
